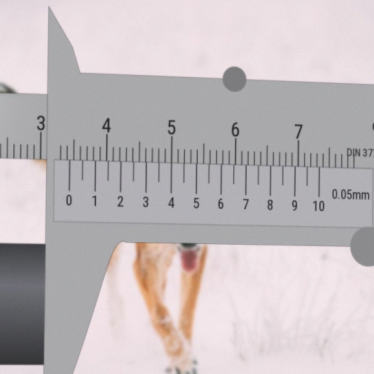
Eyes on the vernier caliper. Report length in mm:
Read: 34.4 mm
